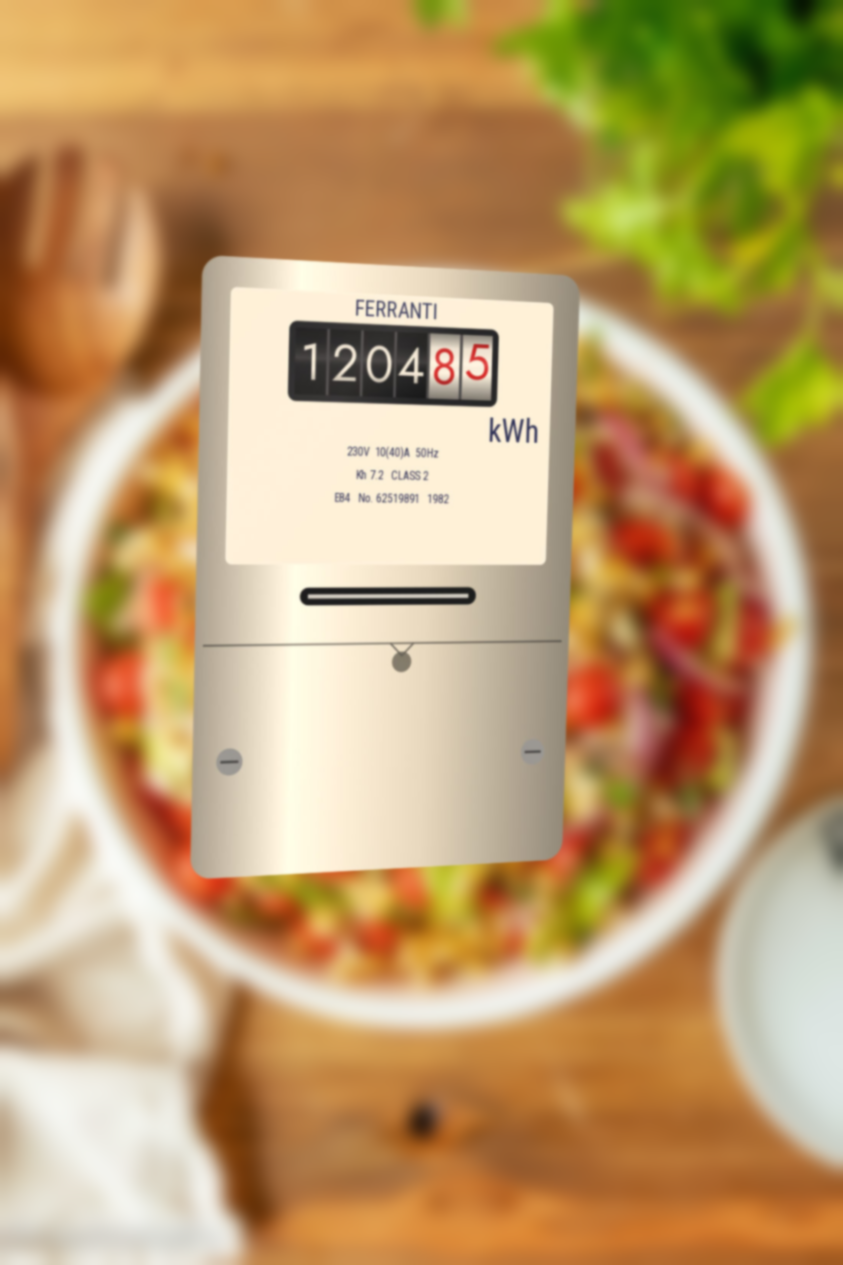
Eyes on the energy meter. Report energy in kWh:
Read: 1204.85 kWh
